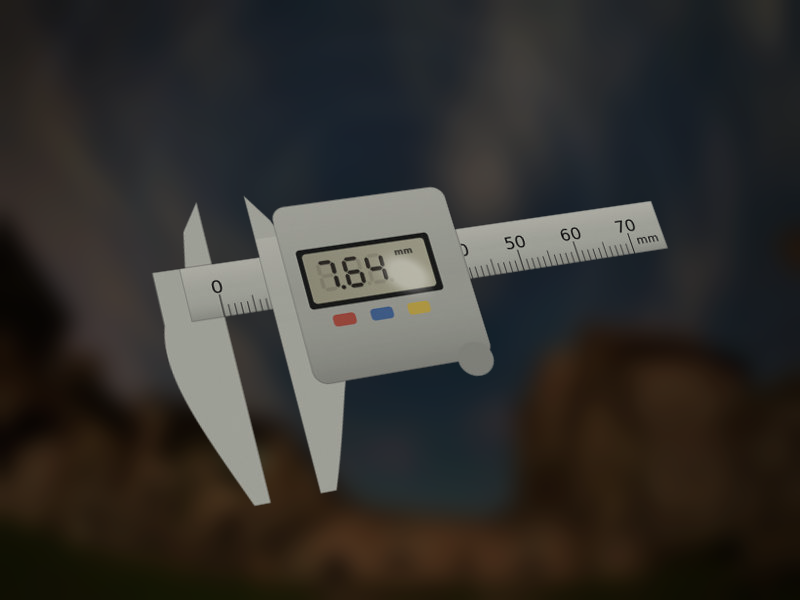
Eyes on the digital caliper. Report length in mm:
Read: 7.64 mm
